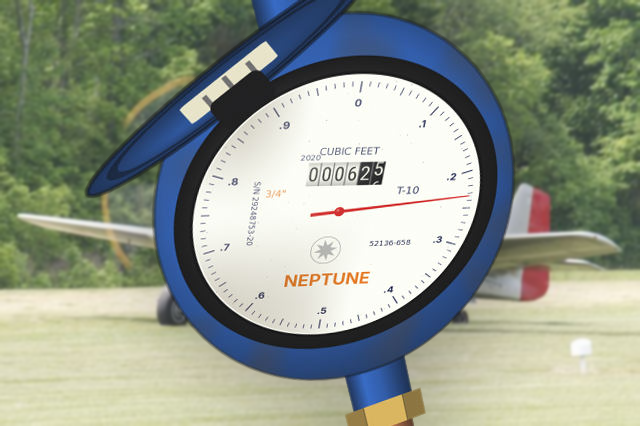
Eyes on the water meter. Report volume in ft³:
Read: 625.23 ft³
